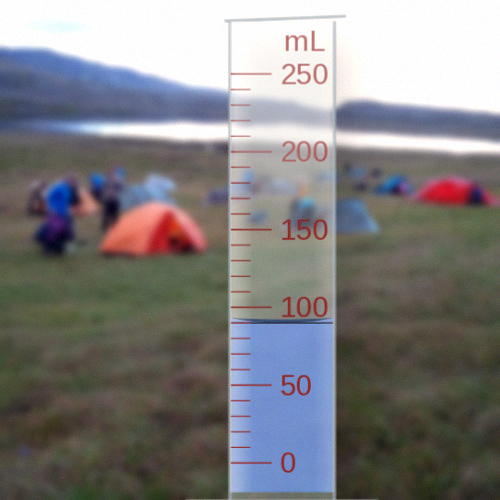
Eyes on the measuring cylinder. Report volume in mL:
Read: 90 mL
